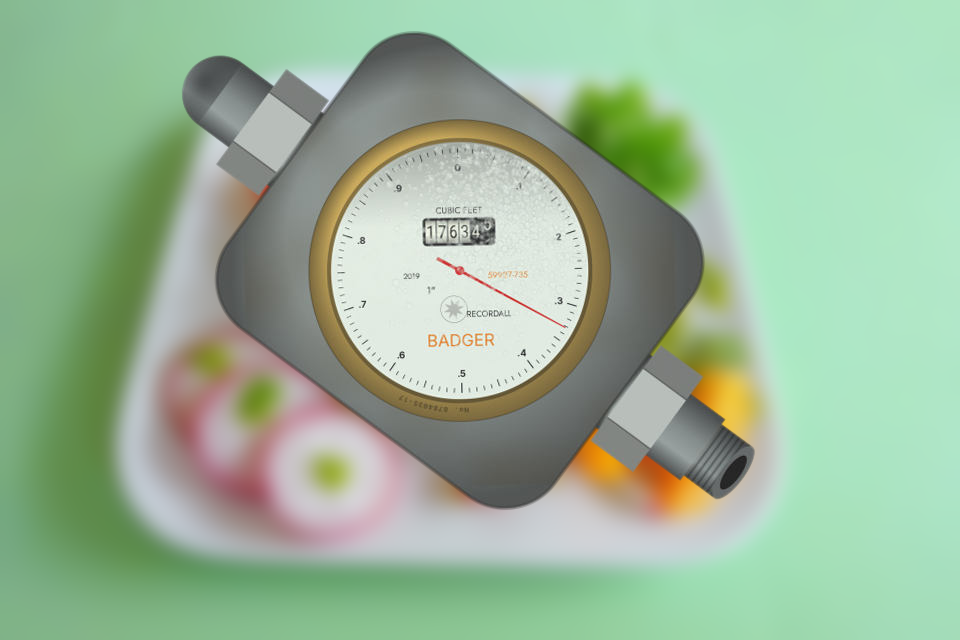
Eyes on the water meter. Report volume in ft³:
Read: 176345.33 ft³
